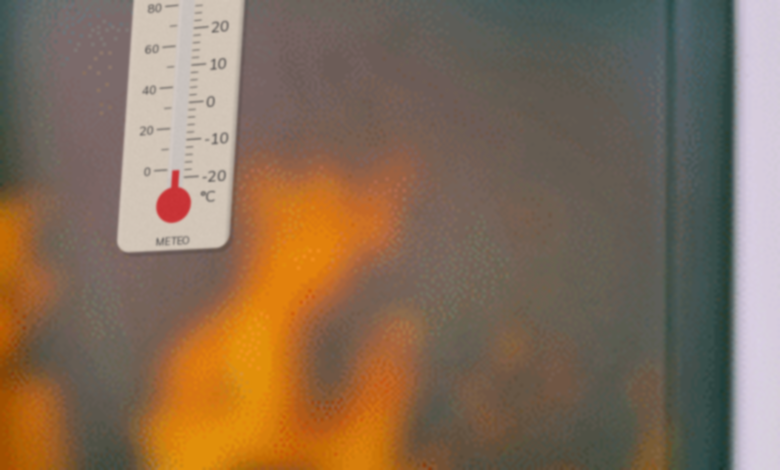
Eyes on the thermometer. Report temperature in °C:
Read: -18 °C
